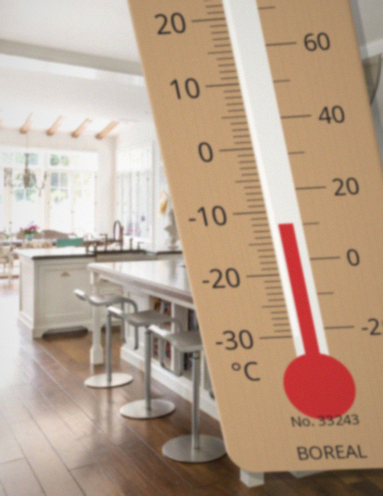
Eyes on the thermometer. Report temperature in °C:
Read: -12 °C
